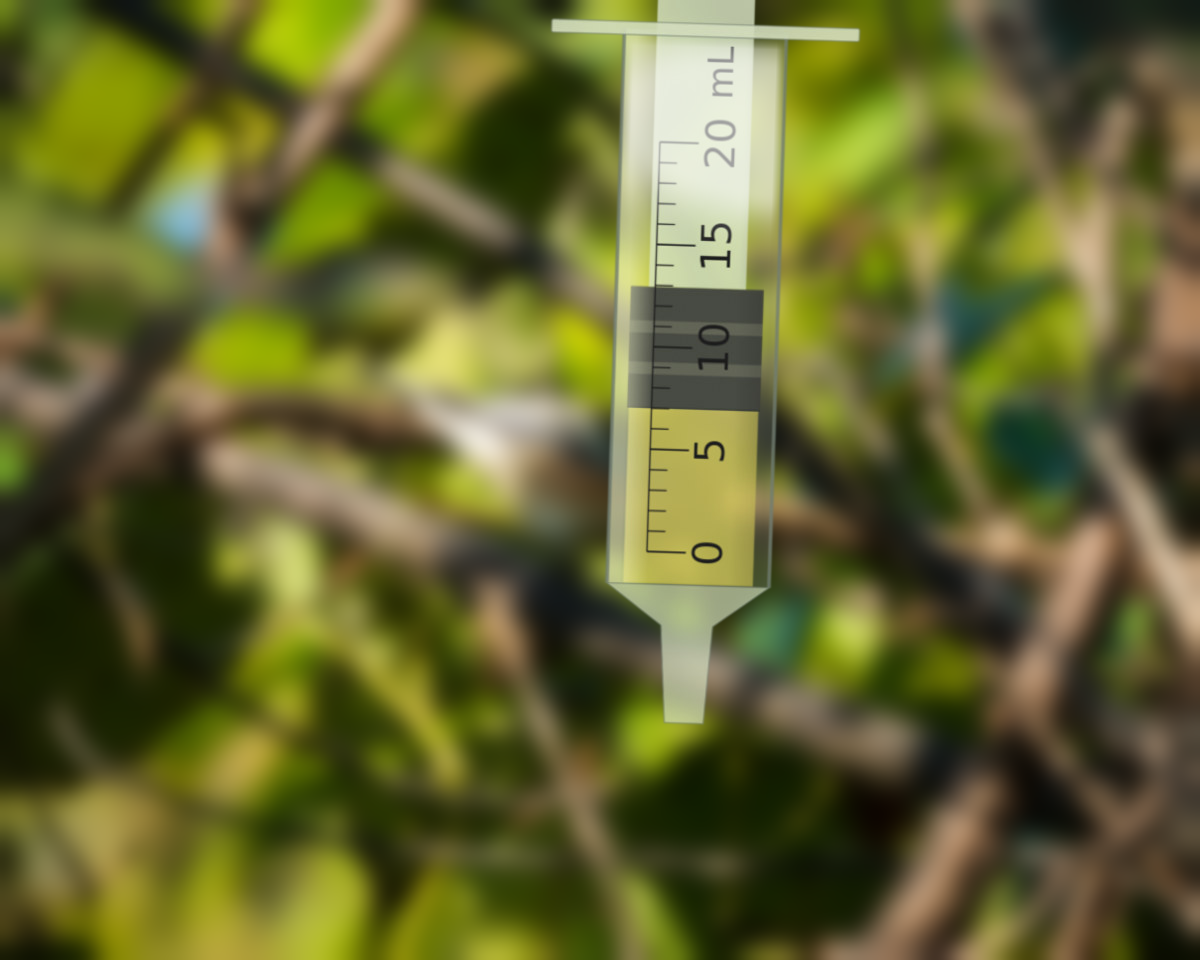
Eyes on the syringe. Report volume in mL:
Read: 7 mL
